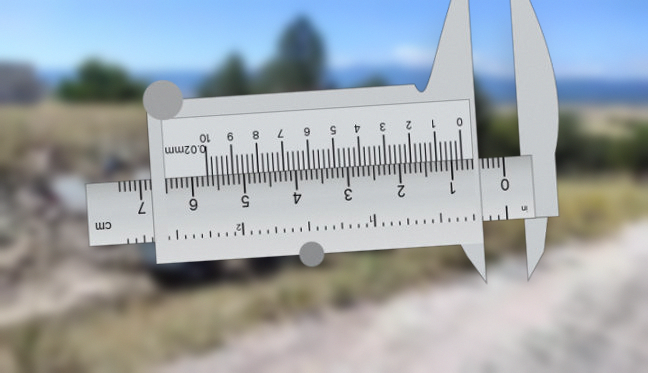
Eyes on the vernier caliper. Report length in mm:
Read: 8.0 mm
